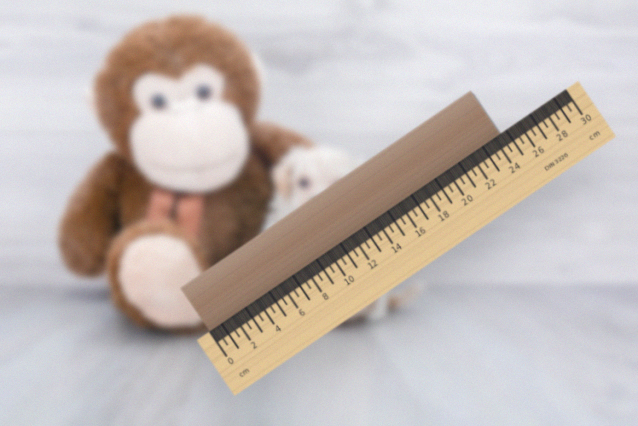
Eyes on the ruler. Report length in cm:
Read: 24.5 cm
